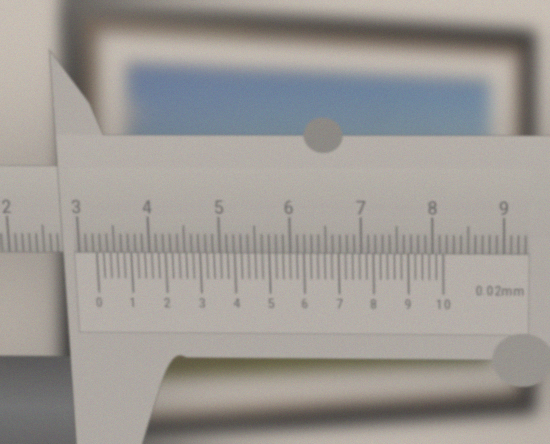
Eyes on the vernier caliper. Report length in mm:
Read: 32.5 mm
